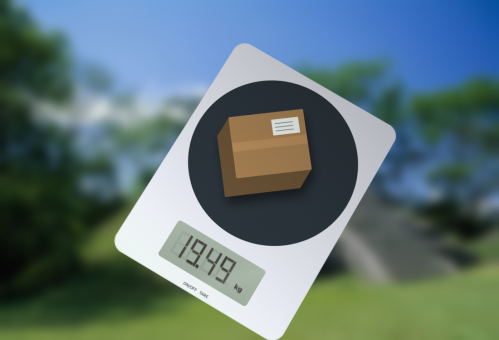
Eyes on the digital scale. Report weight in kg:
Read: 19.49 kg
